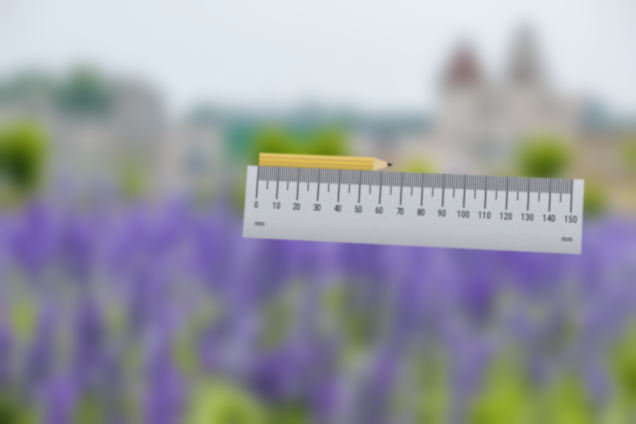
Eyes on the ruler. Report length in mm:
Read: 65 mm
